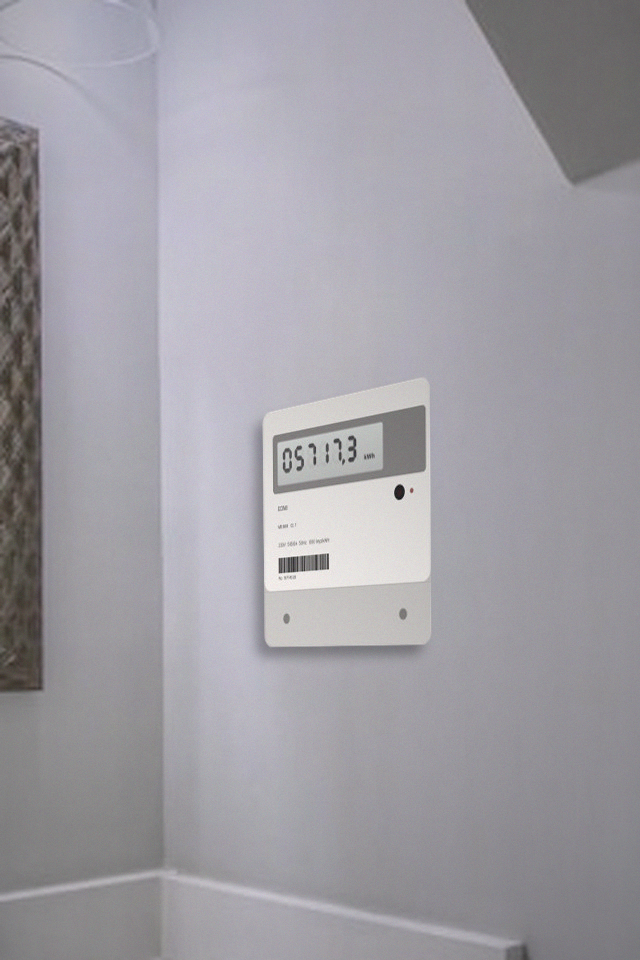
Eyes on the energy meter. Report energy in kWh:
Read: 5717.3 kWh
